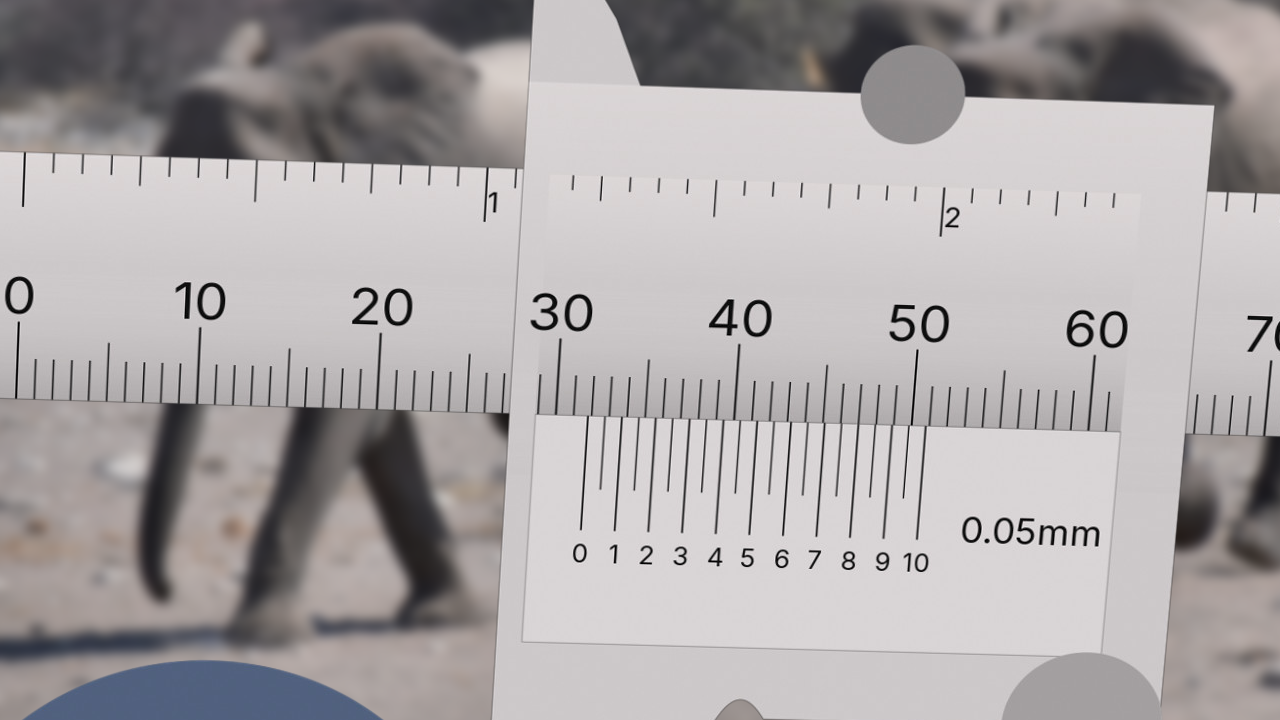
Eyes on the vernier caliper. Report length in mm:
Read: 31.8 mm
